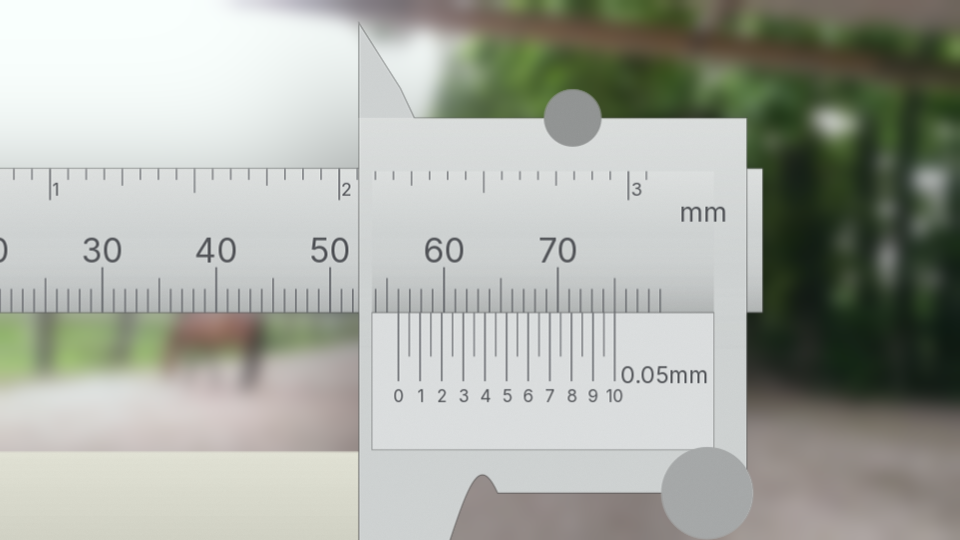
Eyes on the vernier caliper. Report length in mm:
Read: 56.0 mm
